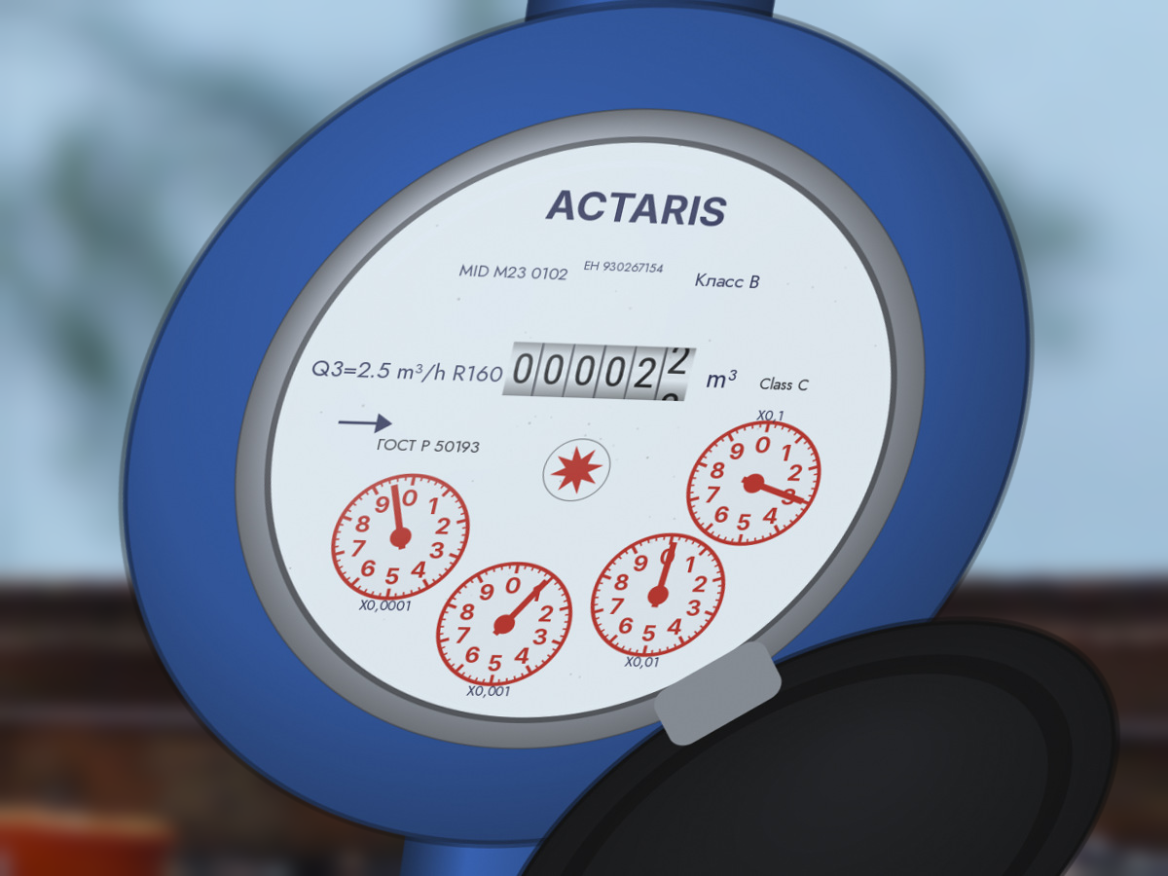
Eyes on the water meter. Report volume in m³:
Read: 22.3009 m³
